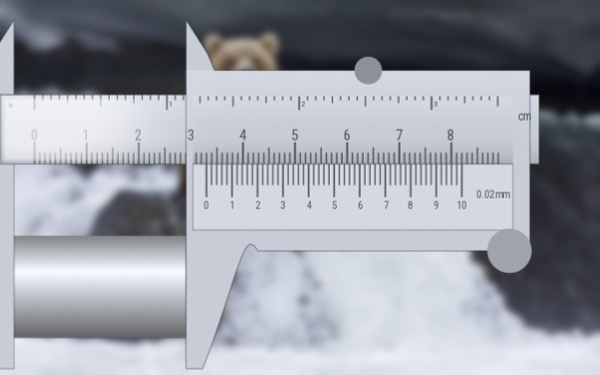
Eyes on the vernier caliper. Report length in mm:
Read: 33.0 mm
